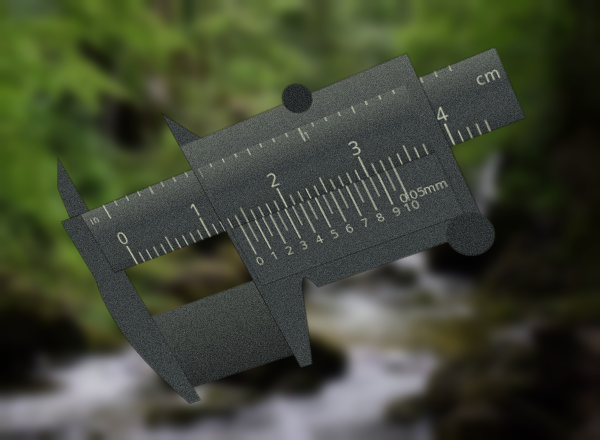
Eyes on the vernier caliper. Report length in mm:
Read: 14.0 mm
